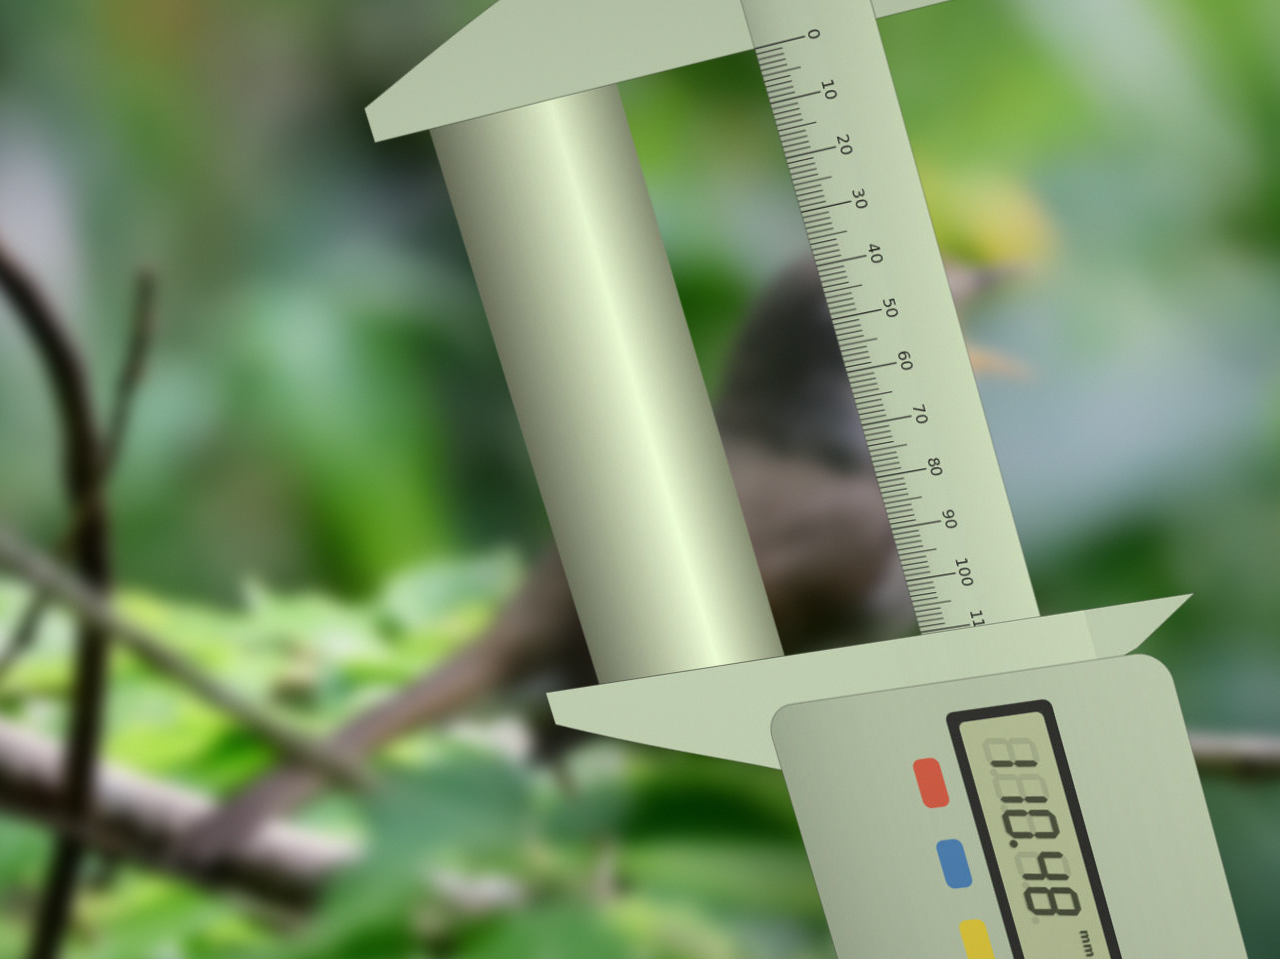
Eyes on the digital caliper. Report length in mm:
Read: 110.48 mm
